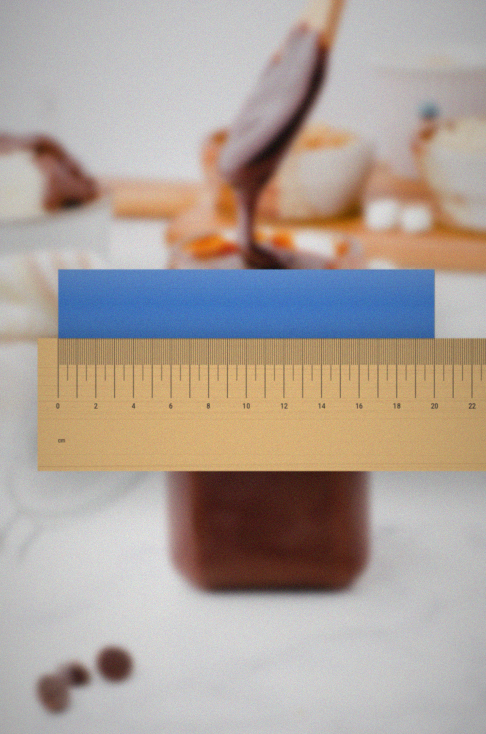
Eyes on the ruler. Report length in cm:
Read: 20 cm
